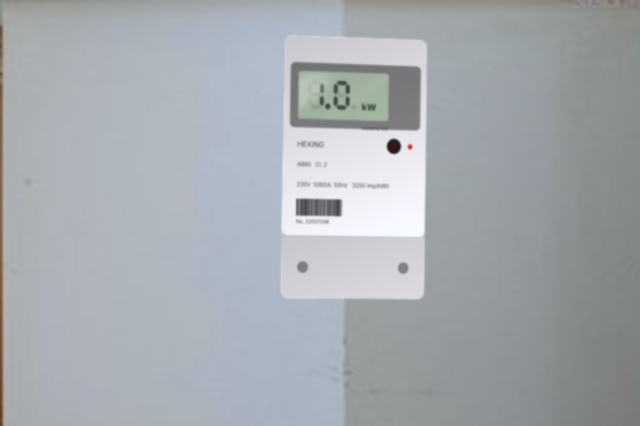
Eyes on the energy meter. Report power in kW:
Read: 1.0 kW
